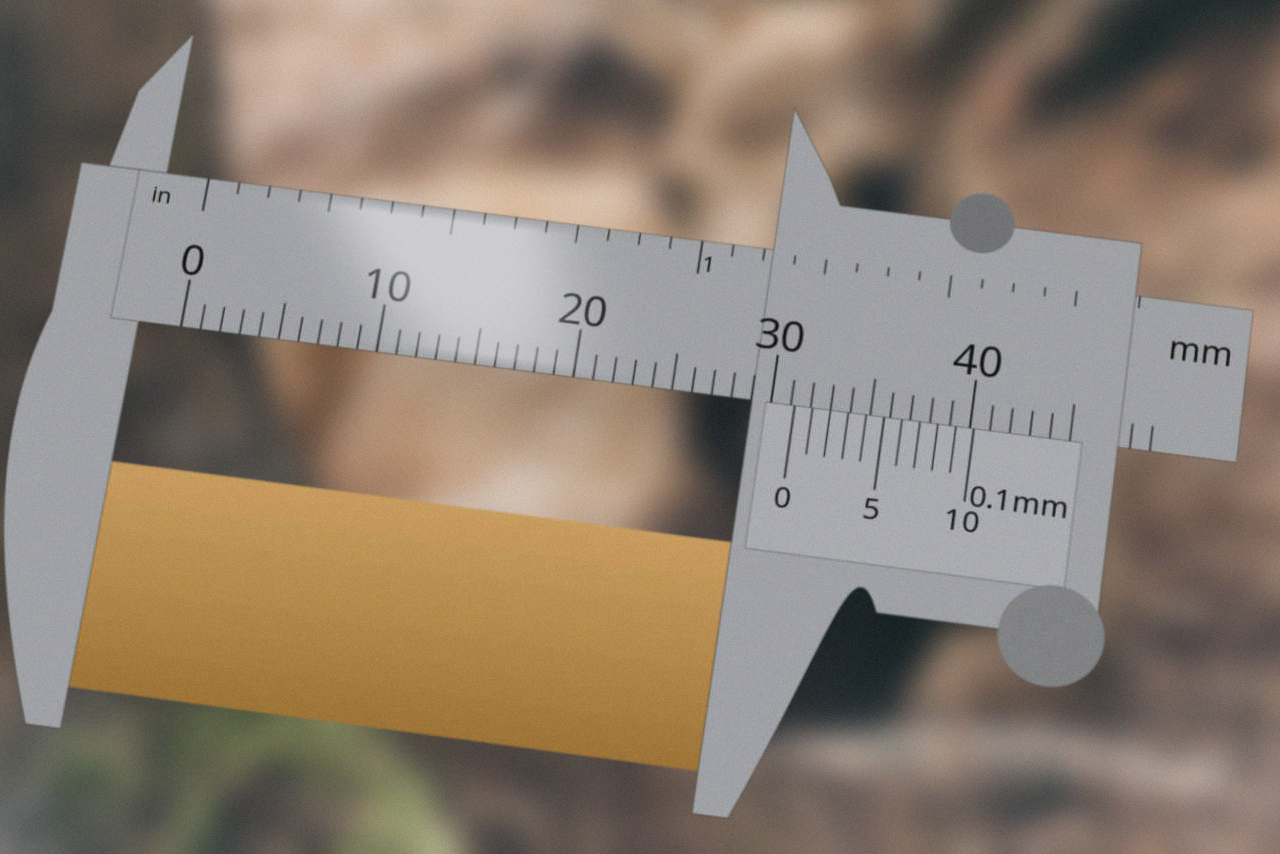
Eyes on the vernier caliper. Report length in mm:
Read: 31.2 mm
